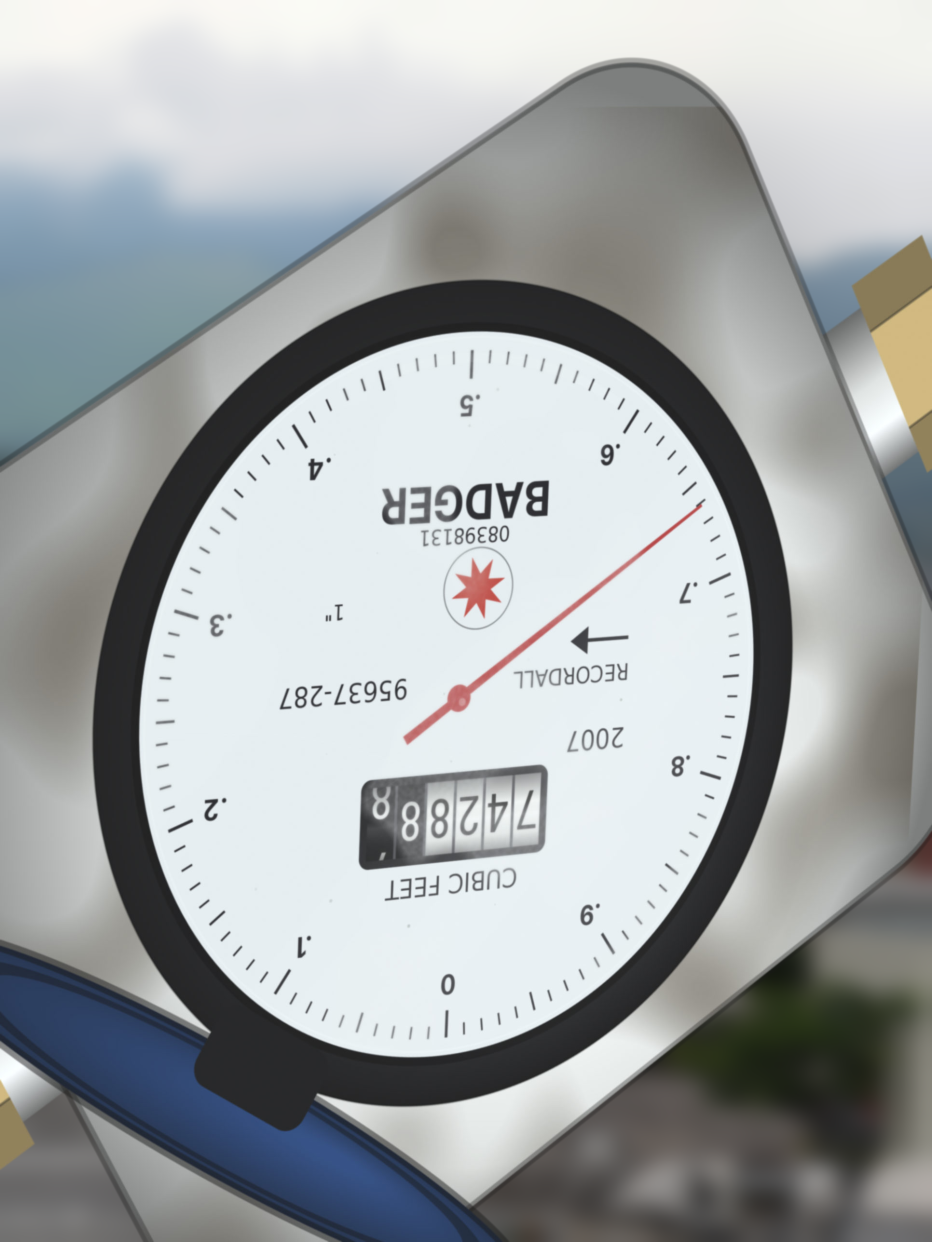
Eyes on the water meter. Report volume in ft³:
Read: 742887.66 ft³
